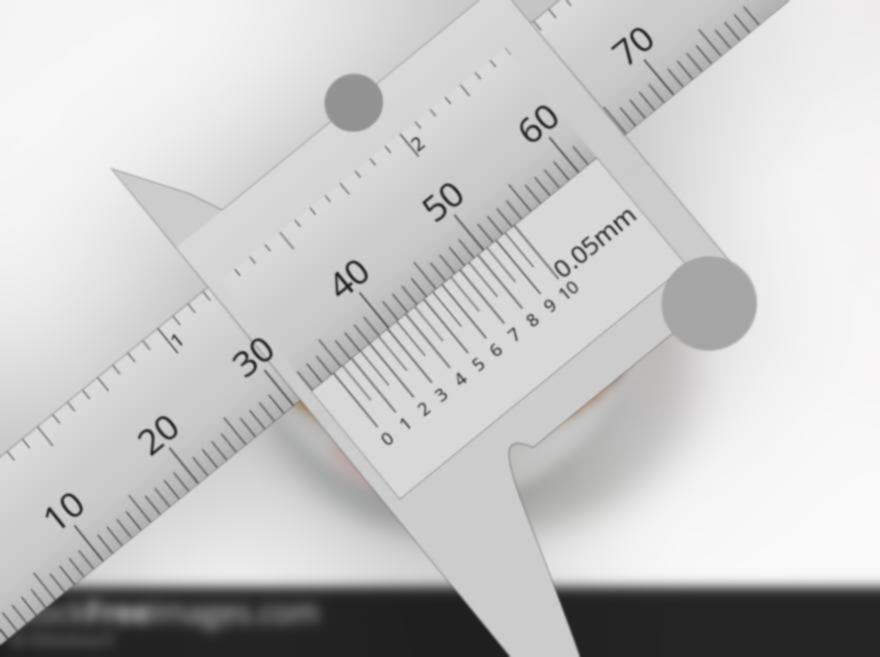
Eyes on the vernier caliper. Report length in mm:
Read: 34.2 mm
